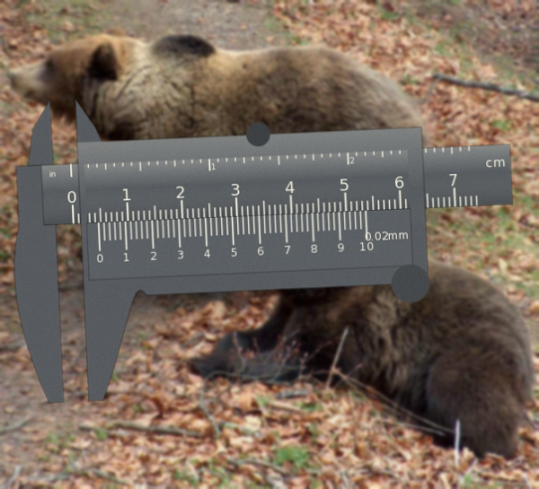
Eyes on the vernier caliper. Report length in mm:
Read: 4.6 mm
